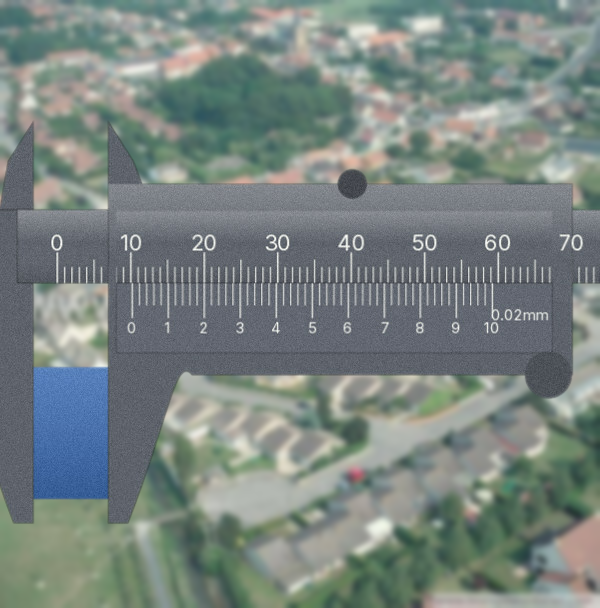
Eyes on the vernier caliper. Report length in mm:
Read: 10.2 mm
